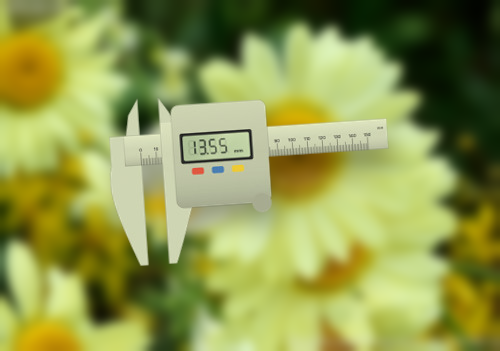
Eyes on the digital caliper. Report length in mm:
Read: 13.55 mm
